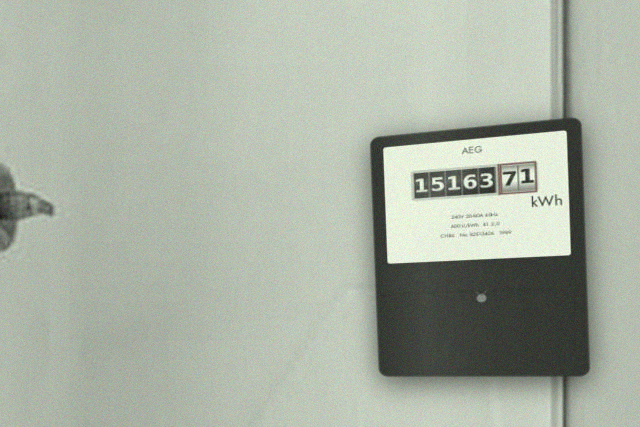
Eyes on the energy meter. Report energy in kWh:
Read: 15163.71 kWh
